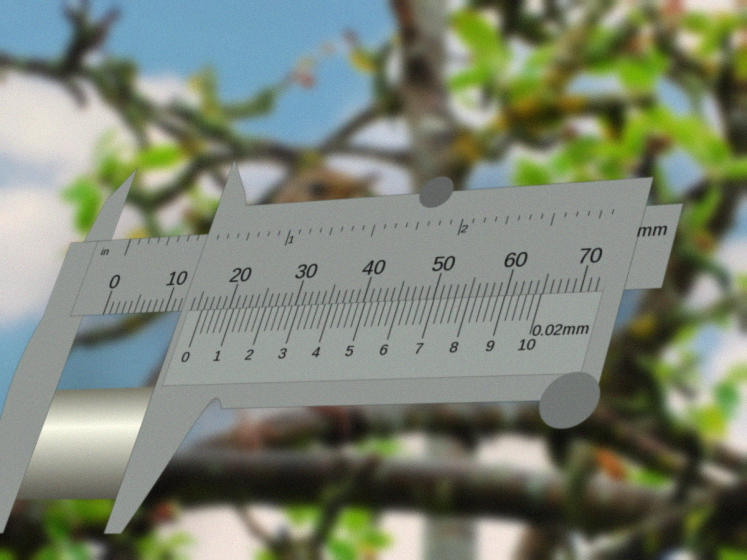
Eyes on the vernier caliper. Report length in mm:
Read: 15.8 mm
